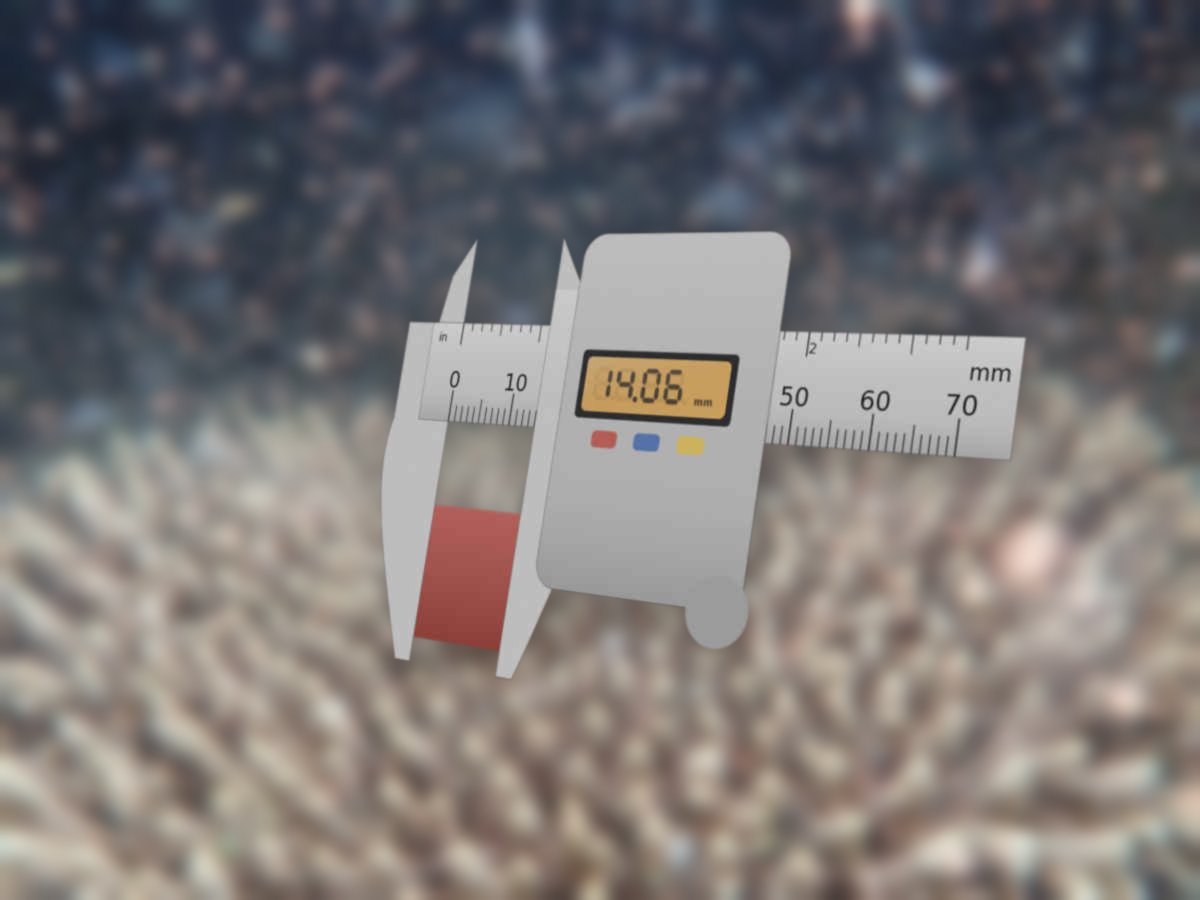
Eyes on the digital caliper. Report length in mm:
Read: 14.06 mm
